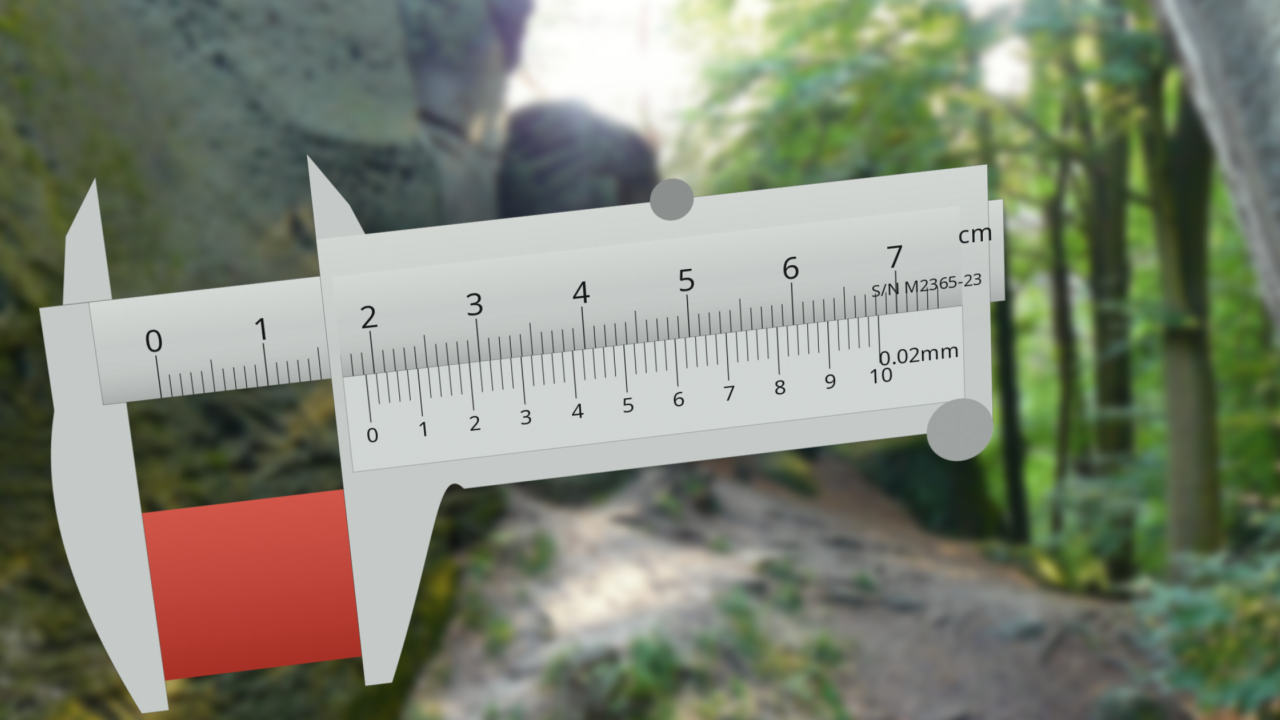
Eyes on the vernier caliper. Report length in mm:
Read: 19.2 mm
